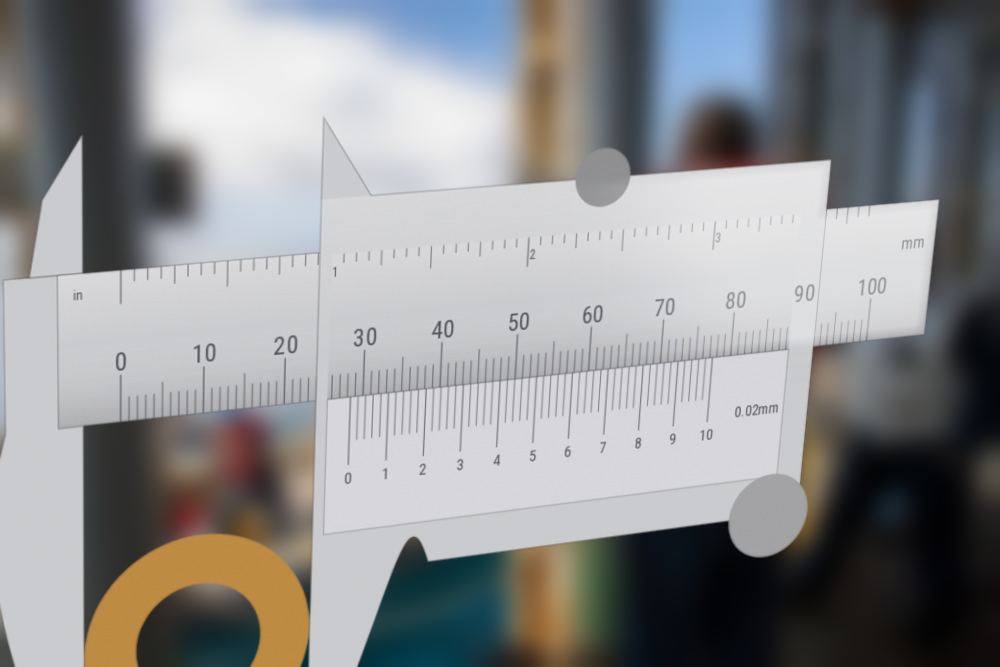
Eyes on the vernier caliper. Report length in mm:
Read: 28.4 mm
